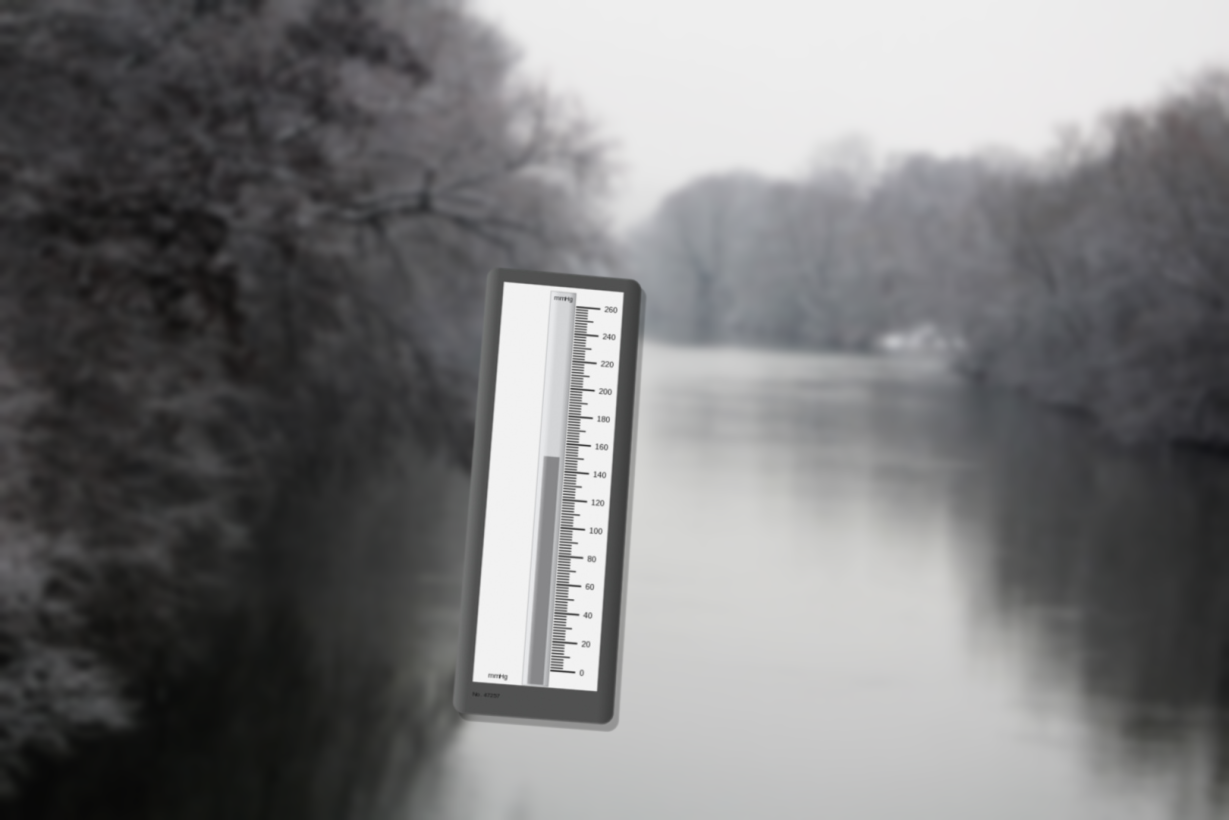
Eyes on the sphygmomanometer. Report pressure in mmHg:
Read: 150 mmHg
